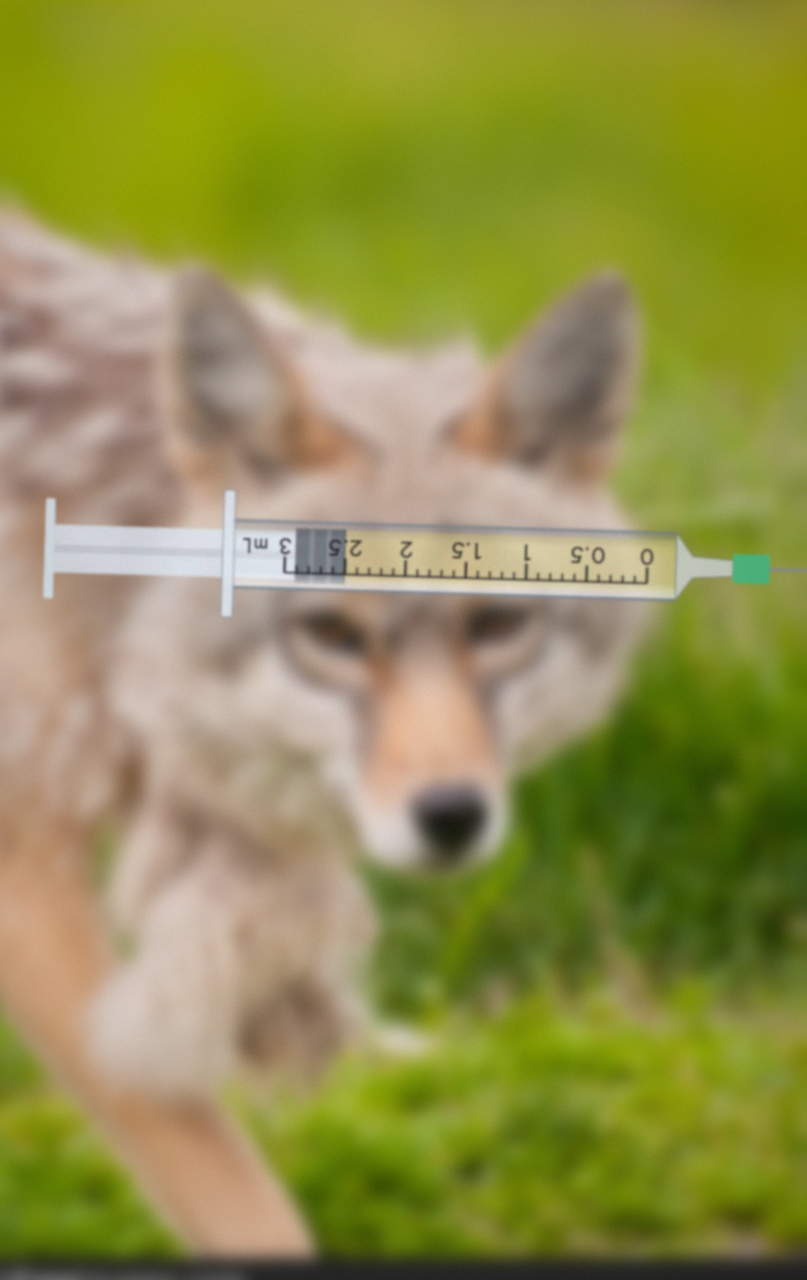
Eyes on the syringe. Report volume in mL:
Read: 2.5 mL
